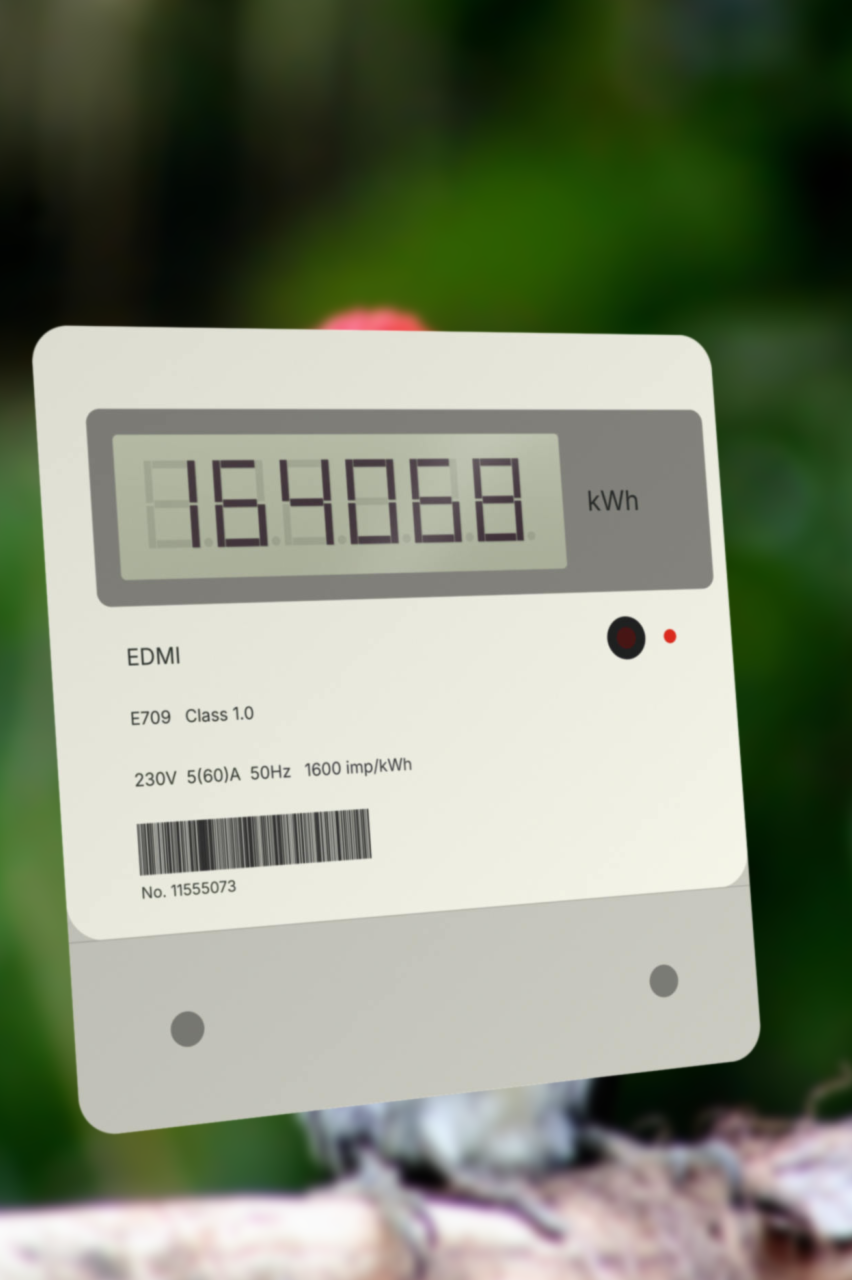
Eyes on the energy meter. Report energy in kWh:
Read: 164068 kWh
